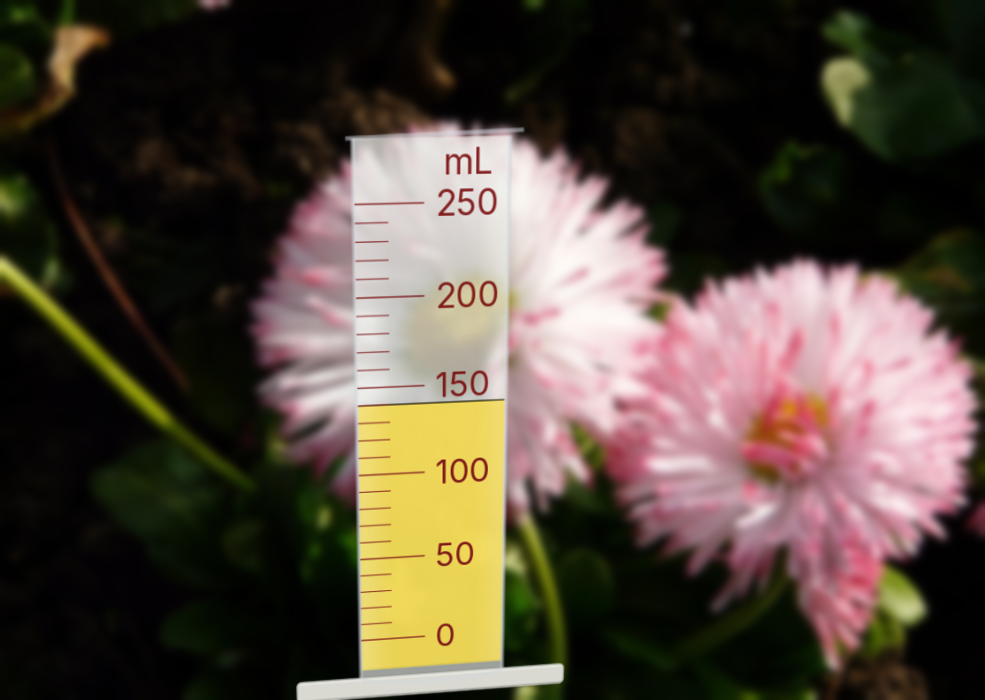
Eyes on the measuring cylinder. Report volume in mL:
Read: 140 mL
